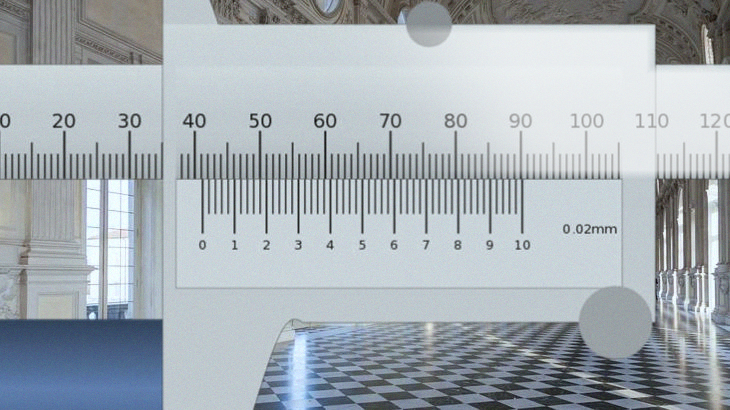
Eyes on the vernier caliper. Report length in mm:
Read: 41.2 mm
